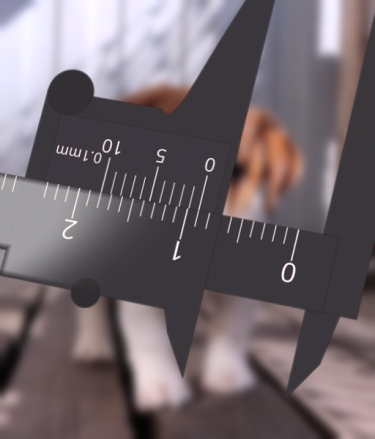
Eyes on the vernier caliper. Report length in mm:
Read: 9.0 mm
